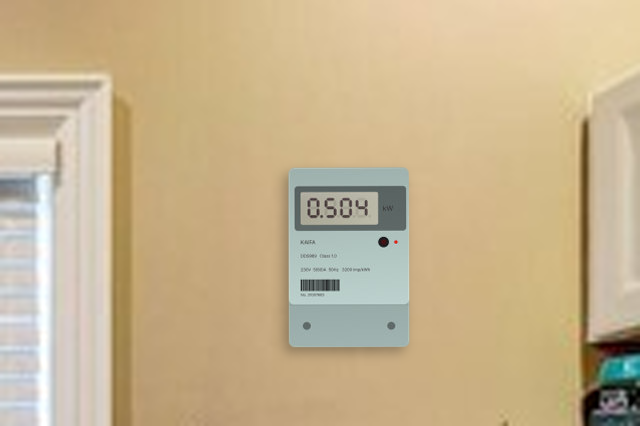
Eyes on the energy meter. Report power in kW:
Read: 0.504 kW
